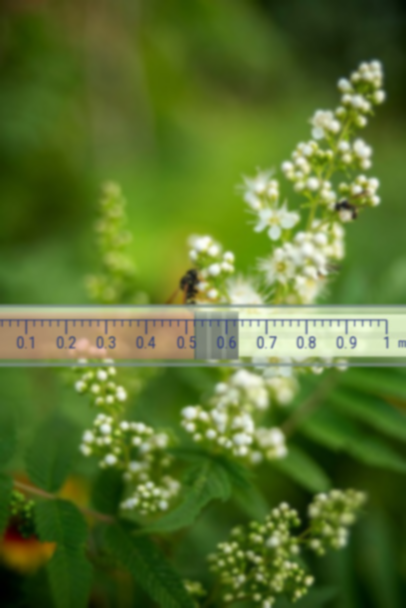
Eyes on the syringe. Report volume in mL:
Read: 0.52 mL
